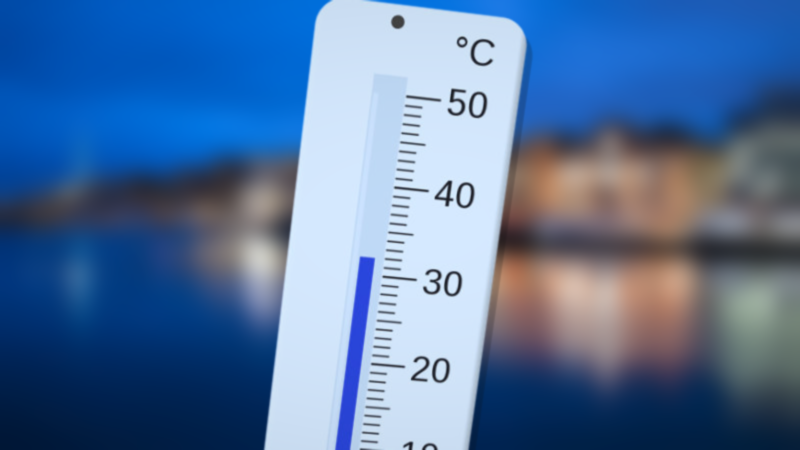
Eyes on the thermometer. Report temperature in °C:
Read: 32 °C
